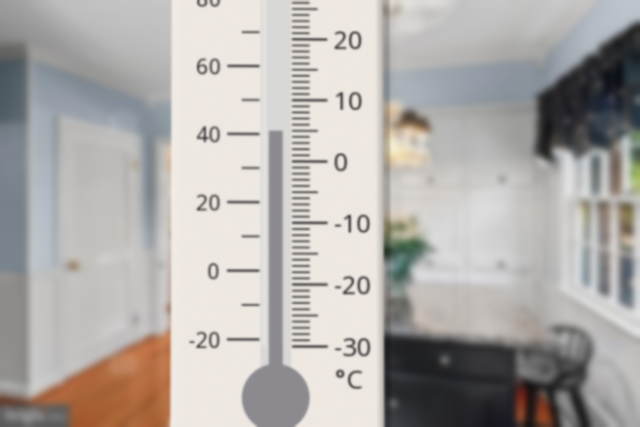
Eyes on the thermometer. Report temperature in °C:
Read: 5 °C
